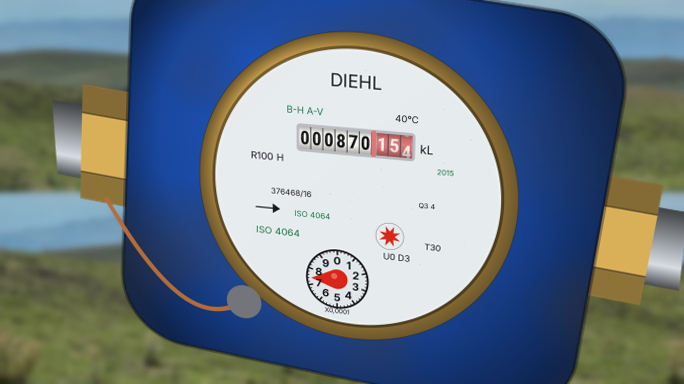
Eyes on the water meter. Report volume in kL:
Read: 870.1537 kL
